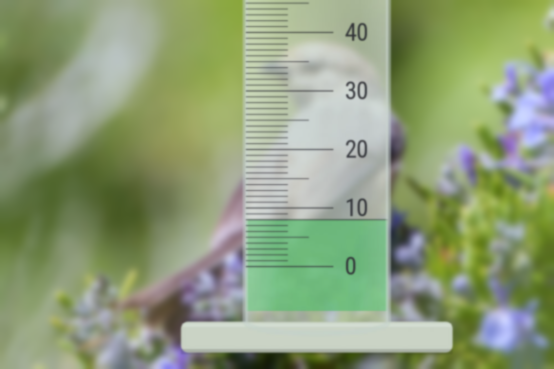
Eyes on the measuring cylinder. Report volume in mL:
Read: 8 mL
